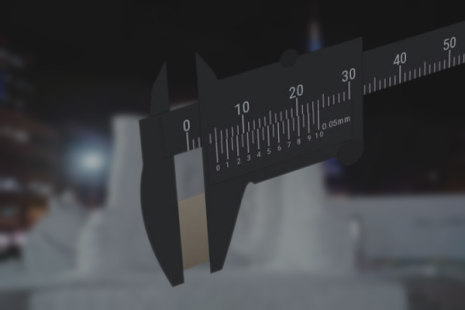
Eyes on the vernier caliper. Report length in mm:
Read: 5.0 mm
